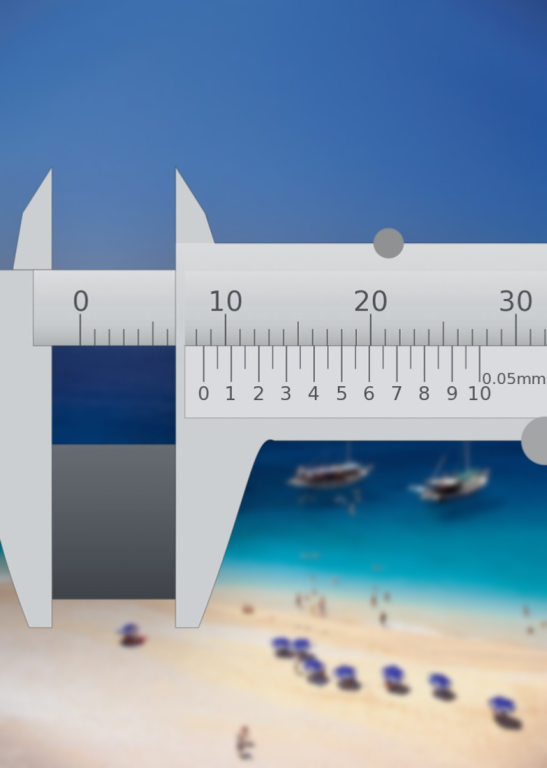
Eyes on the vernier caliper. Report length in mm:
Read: 8.5 mm
